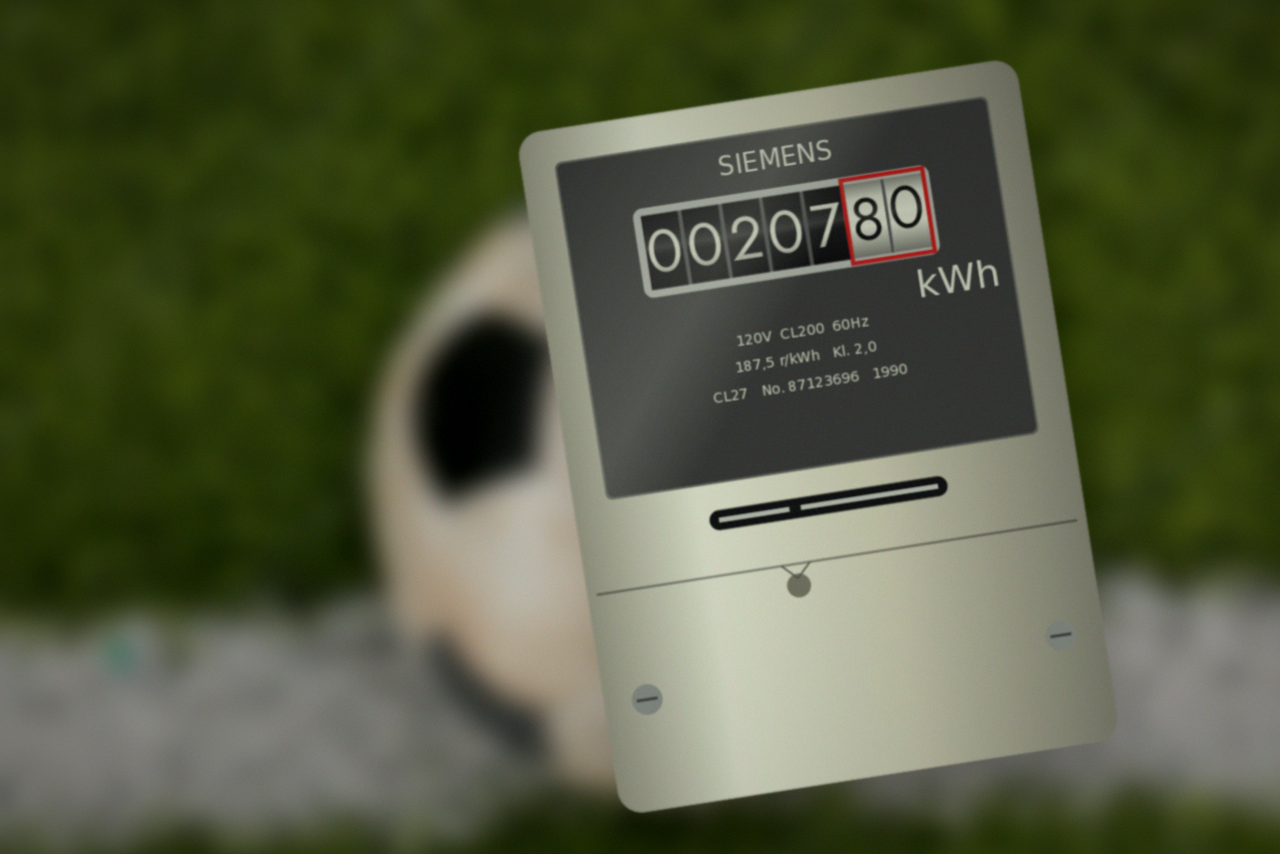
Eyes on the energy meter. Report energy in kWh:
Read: 207.80 kWh
